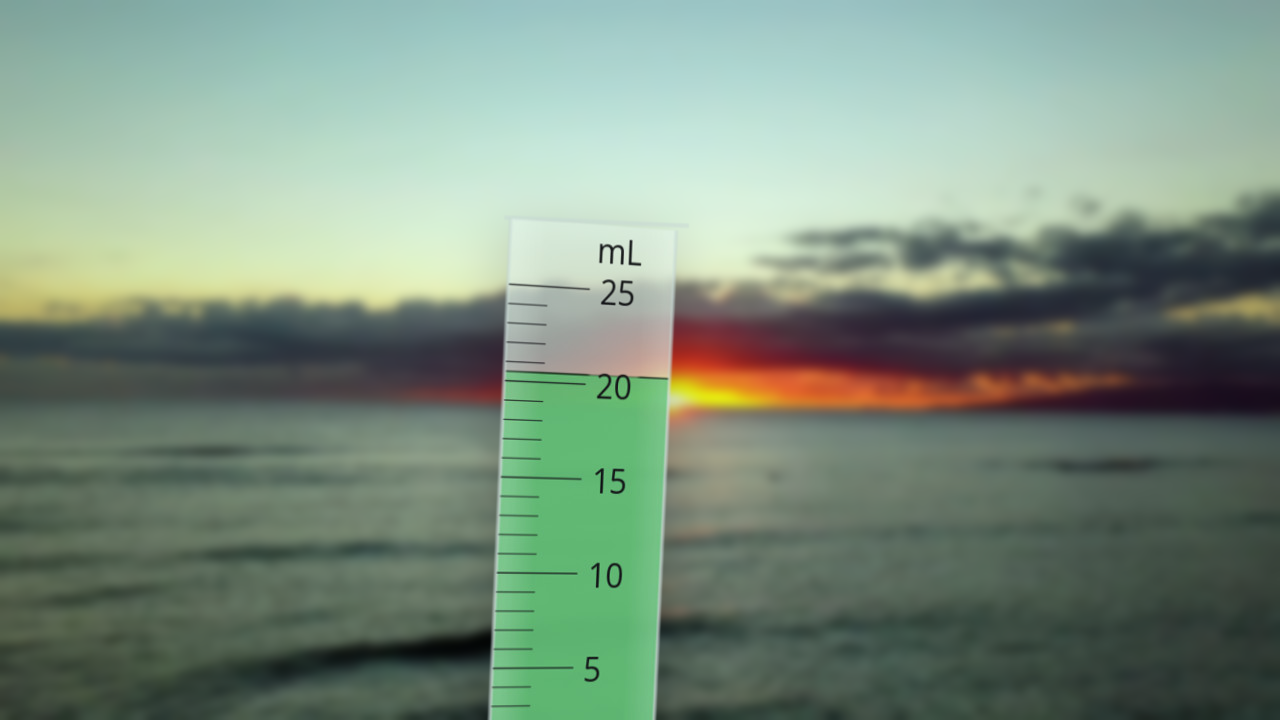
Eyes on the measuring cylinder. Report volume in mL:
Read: 20.5 mL
